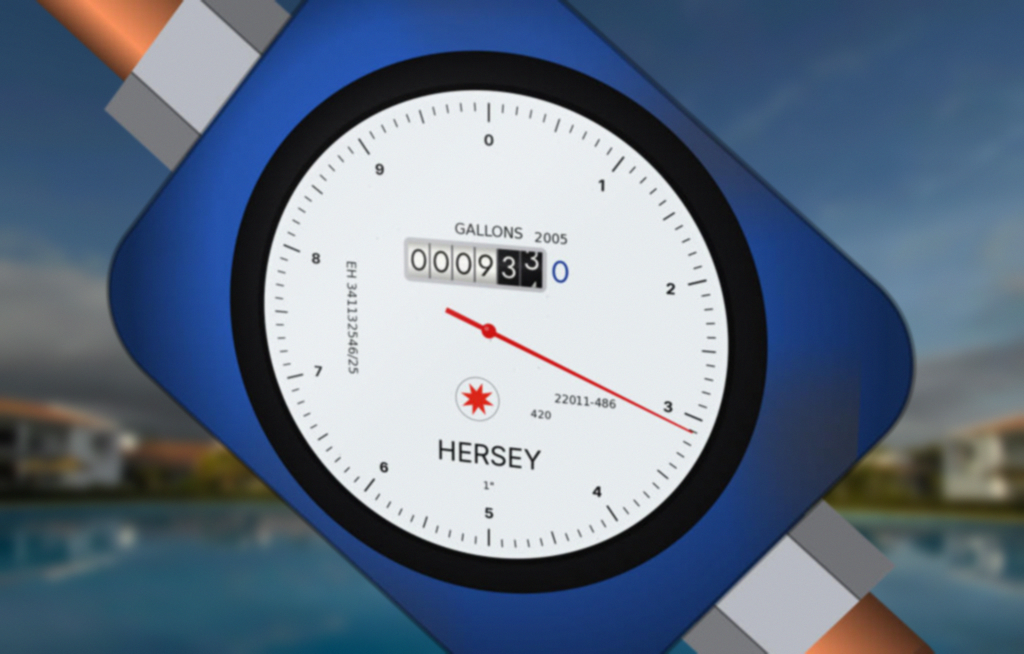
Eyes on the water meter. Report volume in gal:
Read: 9333.1 gal
